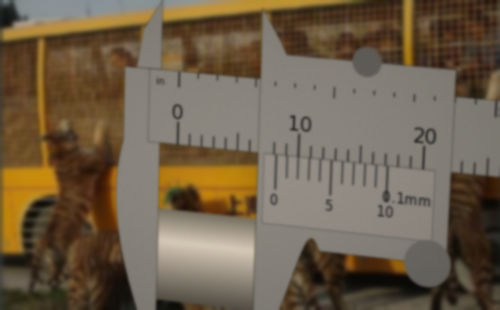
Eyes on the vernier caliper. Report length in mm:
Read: 8.2 mm
